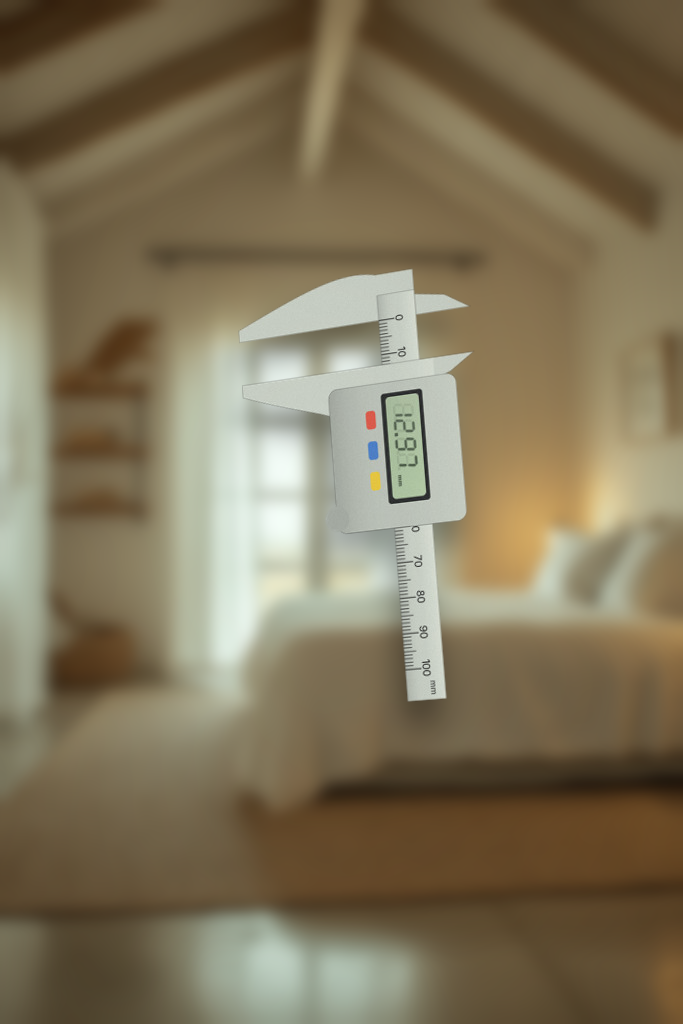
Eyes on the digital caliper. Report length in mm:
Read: 12.97 mm
